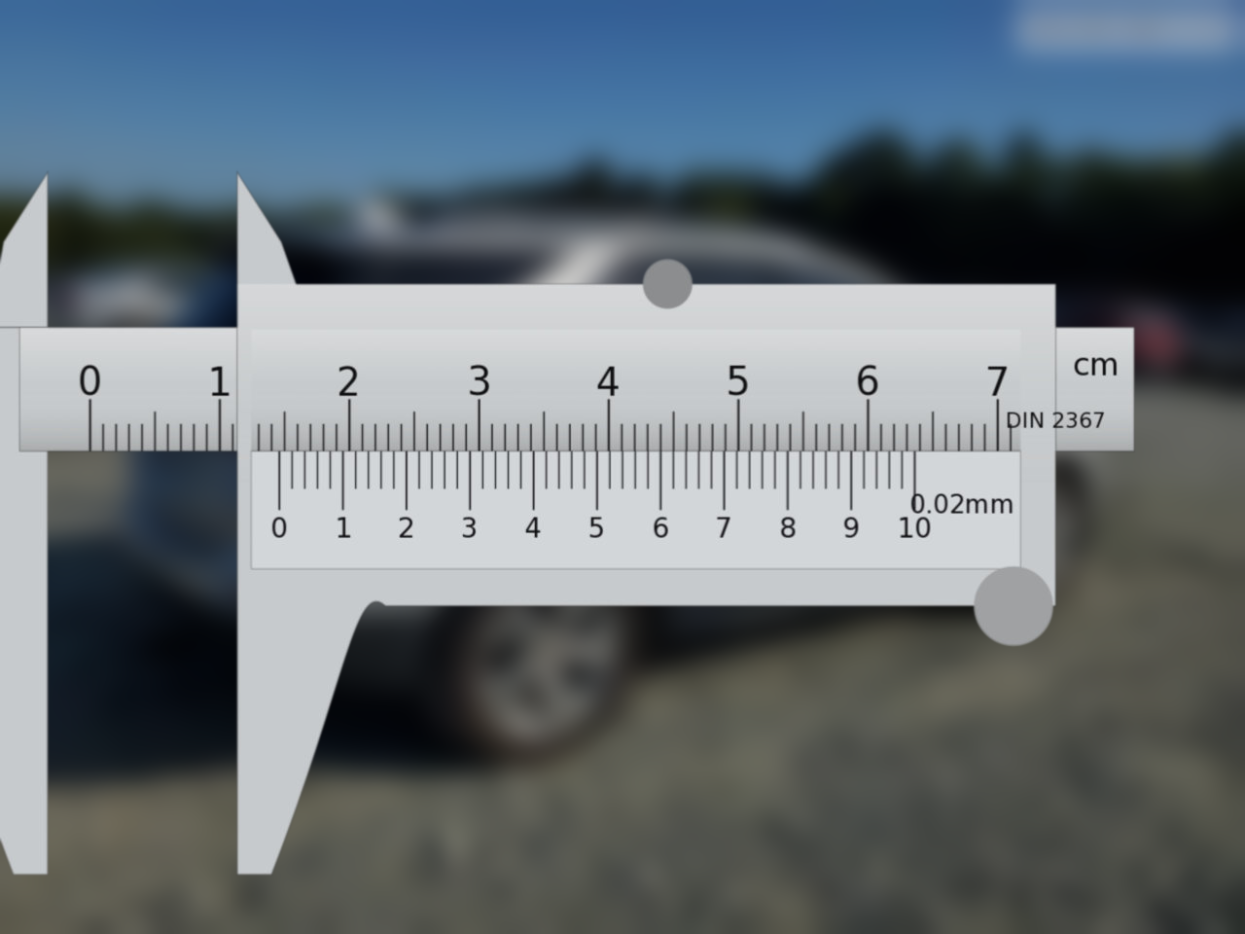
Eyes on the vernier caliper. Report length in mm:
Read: 14.6 mm
